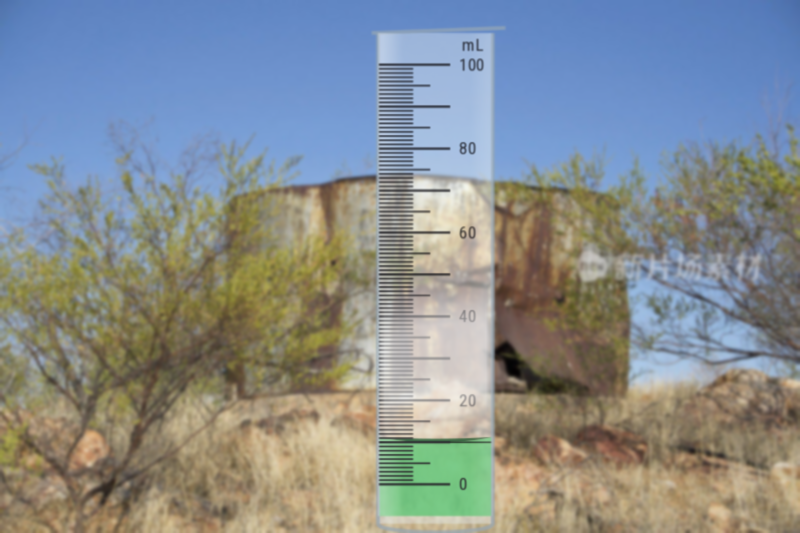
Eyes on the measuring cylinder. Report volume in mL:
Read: 10 mL
